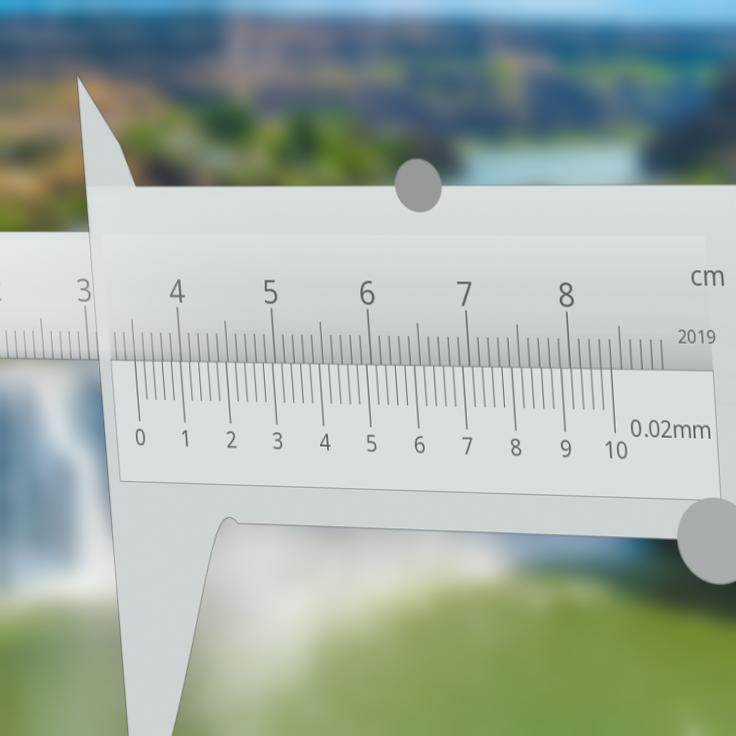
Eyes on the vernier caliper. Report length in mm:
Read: 35.0 mm
